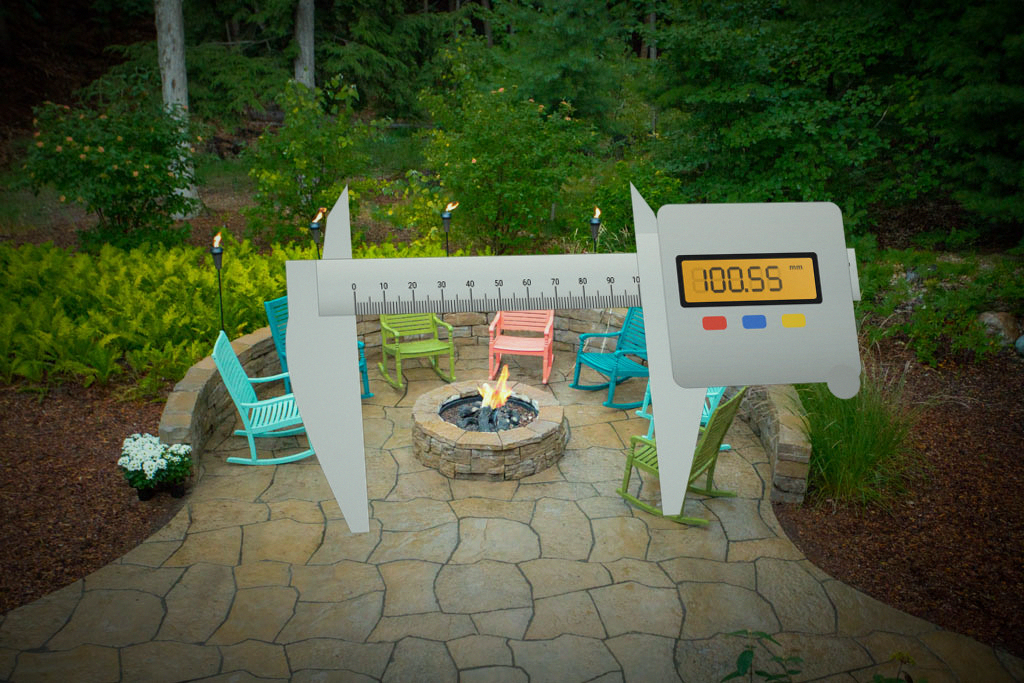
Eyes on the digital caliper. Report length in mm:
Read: 100.55 mm
